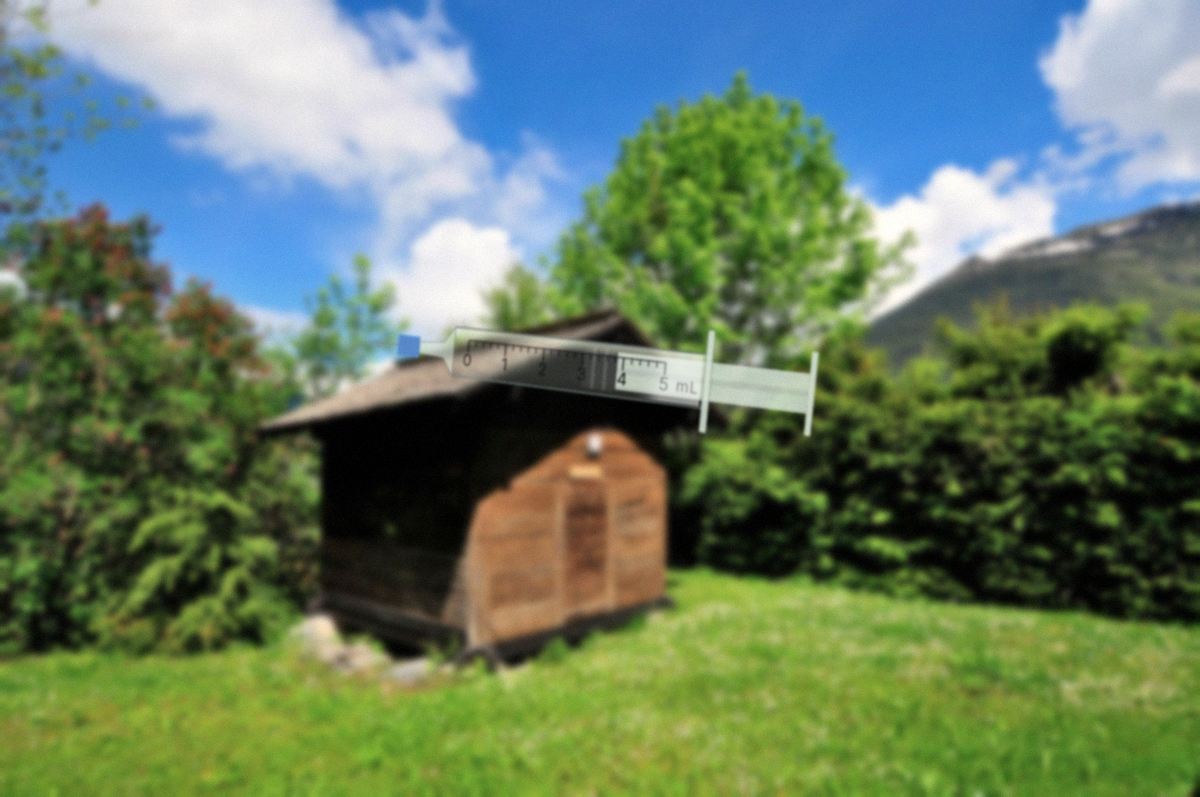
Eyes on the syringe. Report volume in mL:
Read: 3 mL
